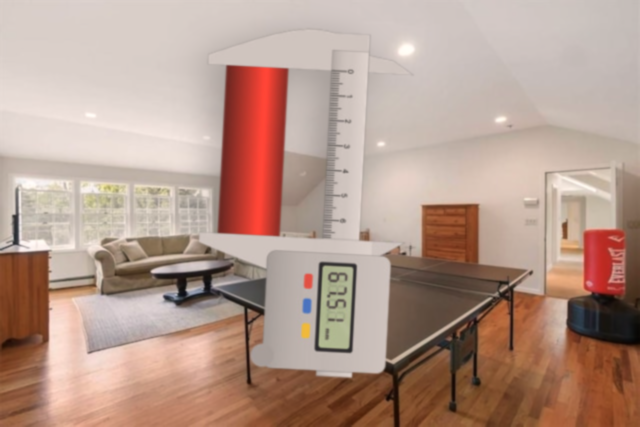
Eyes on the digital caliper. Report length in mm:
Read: 67.51 mm
